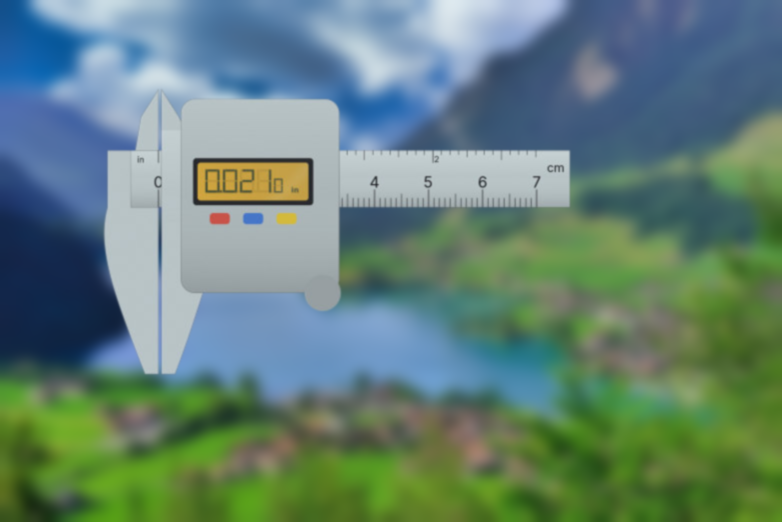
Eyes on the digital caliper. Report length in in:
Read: 0.0210 in
